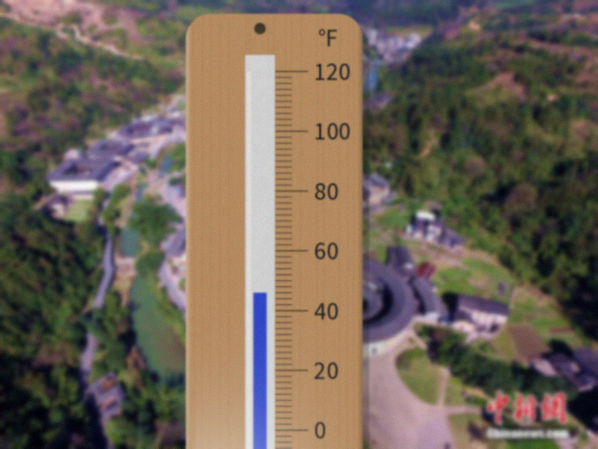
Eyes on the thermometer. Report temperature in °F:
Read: 46 °F
